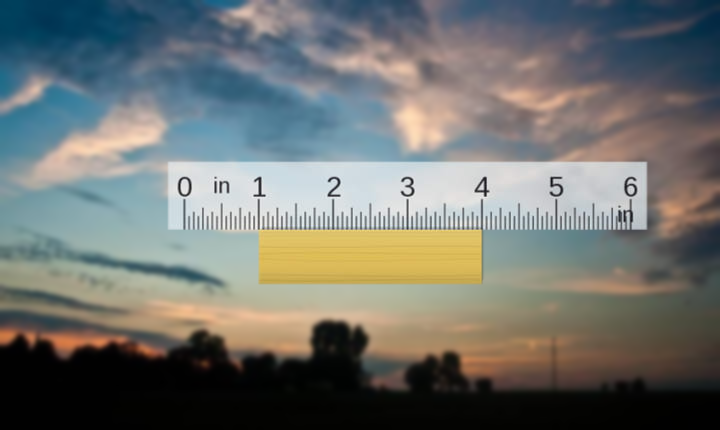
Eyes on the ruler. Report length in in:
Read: 3 in
